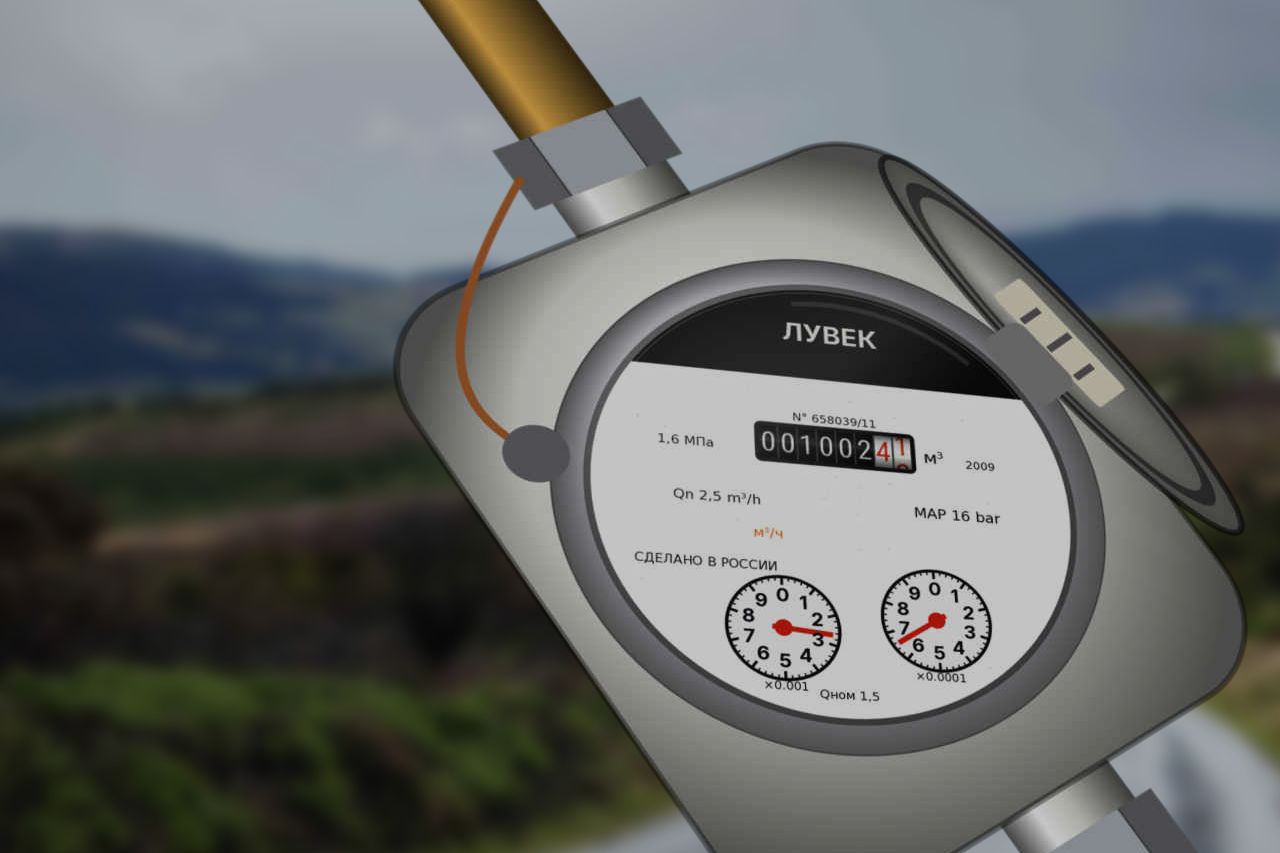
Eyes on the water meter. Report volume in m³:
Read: 1002.4126 m³
